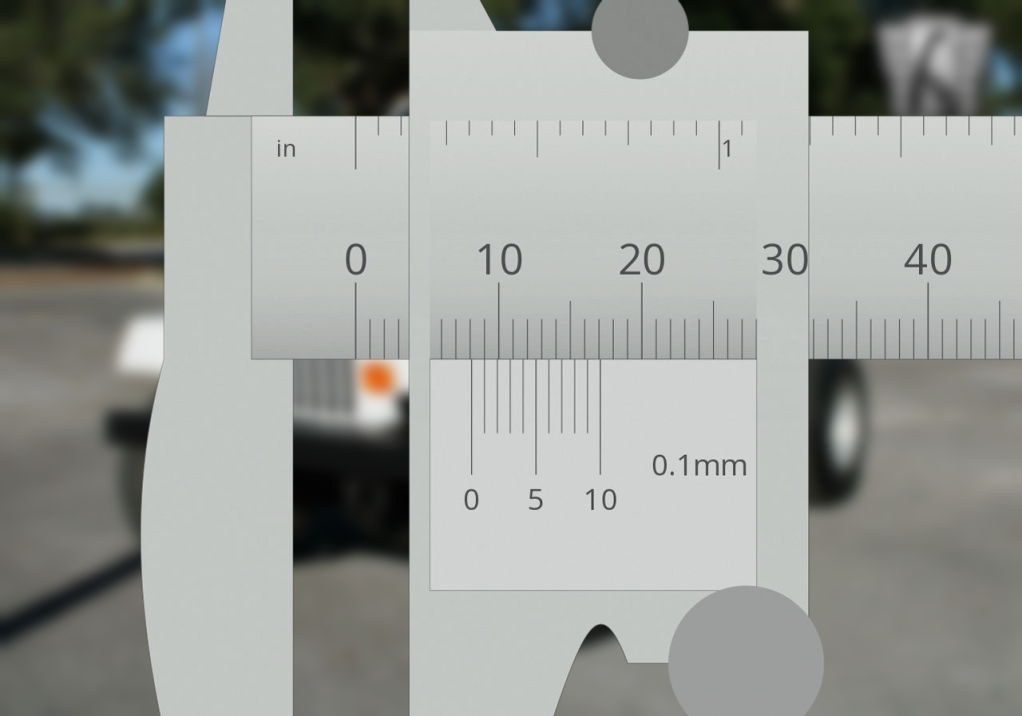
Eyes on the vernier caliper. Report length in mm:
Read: 8.1 mm
